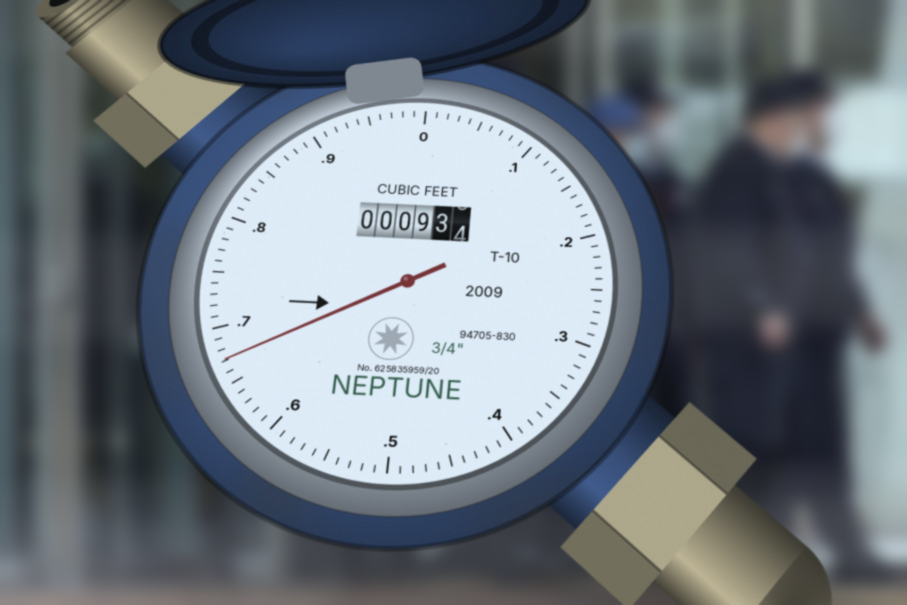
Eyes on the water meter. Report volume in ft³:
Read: 933.67 ft³
